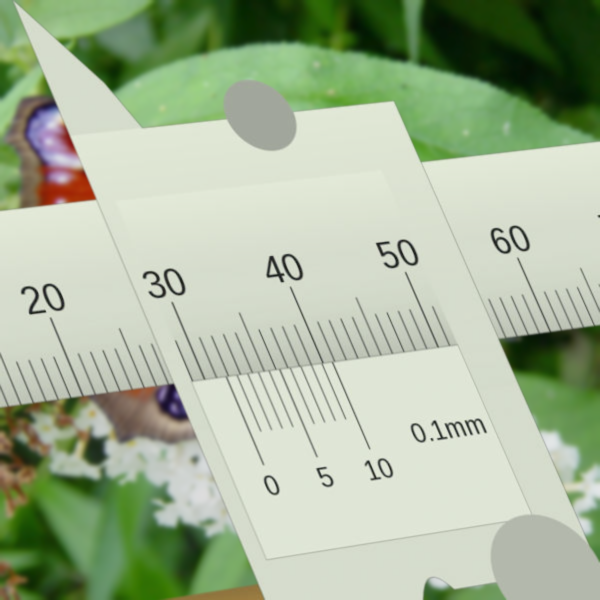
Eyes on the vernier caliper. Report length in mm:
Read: 31.8 mm
